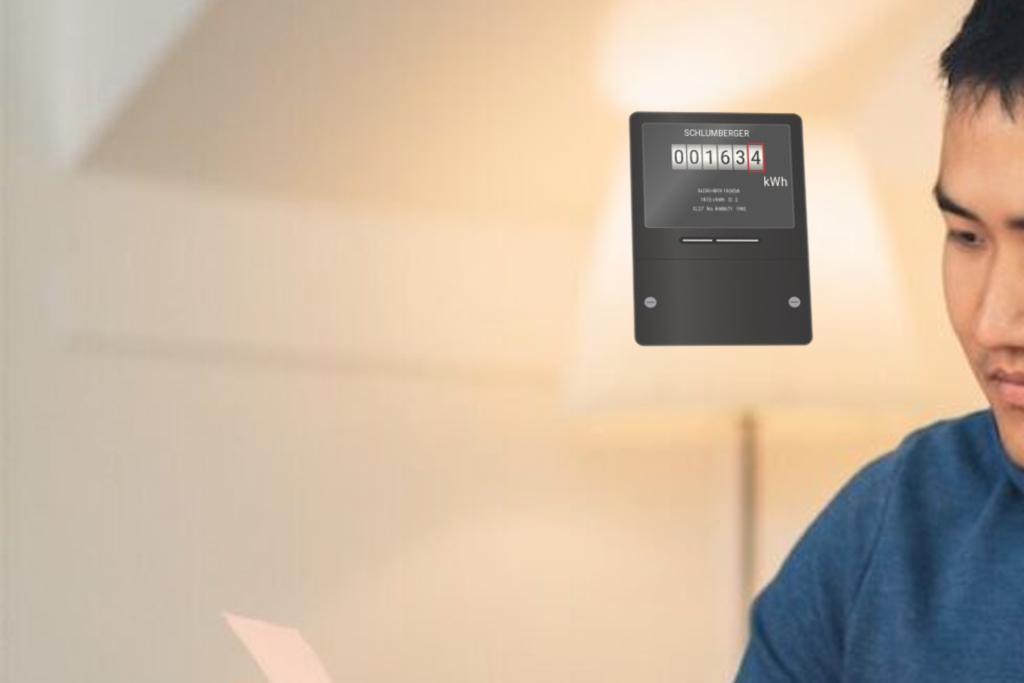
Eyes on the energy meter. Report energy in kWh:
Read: 163.4 kWh
